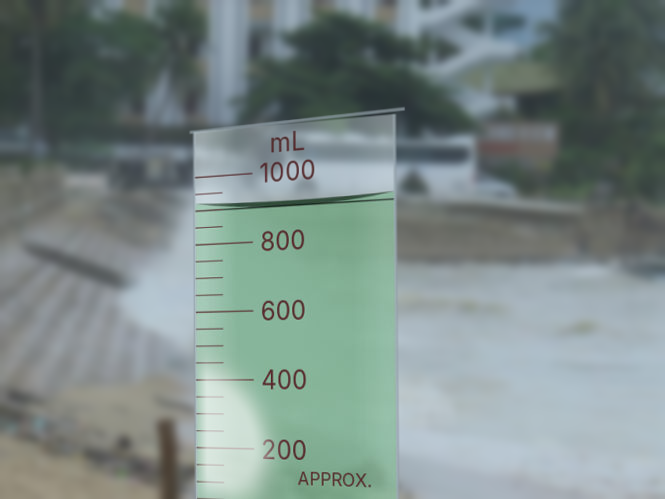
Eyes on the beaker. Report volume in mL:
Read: 900 mL
